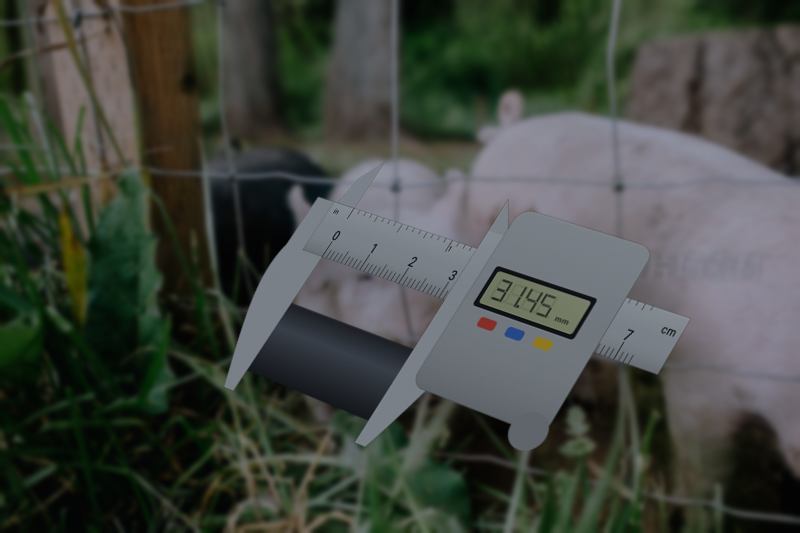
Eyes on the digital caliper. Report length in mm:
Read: 31.45 mm
